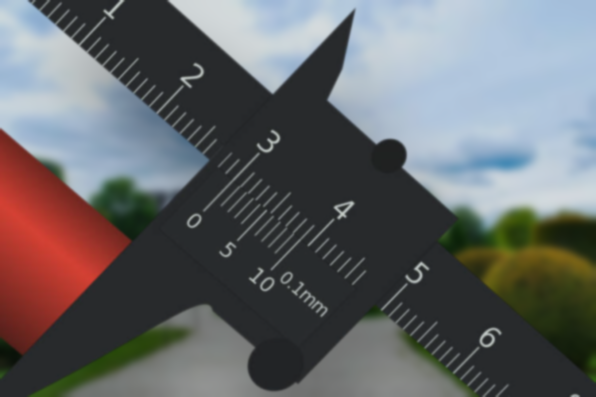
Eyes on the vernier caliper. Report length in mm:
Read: 30.0 mm
